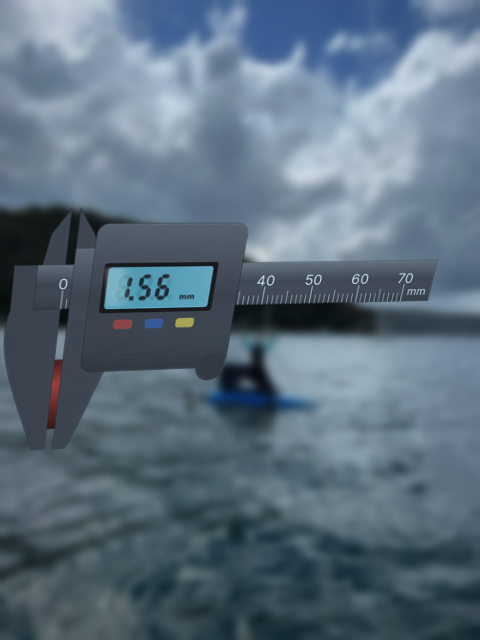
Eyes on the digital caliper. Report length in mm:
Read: 1.56 mm
